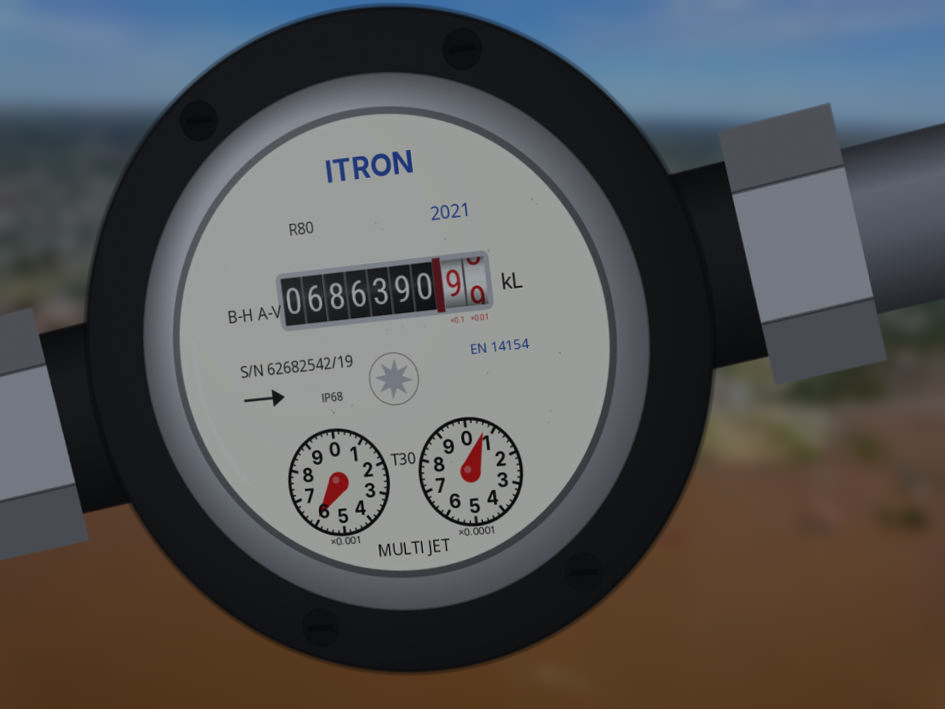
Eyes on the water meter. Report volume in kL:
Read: 686390.9860 kL
